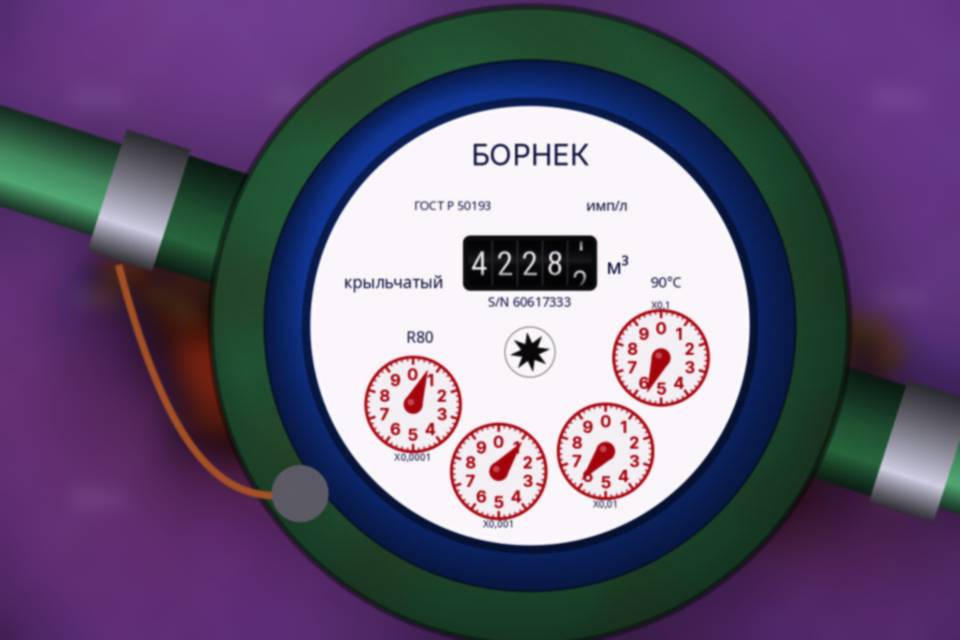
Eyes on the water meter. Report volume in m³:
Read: 42281.5610 m³
